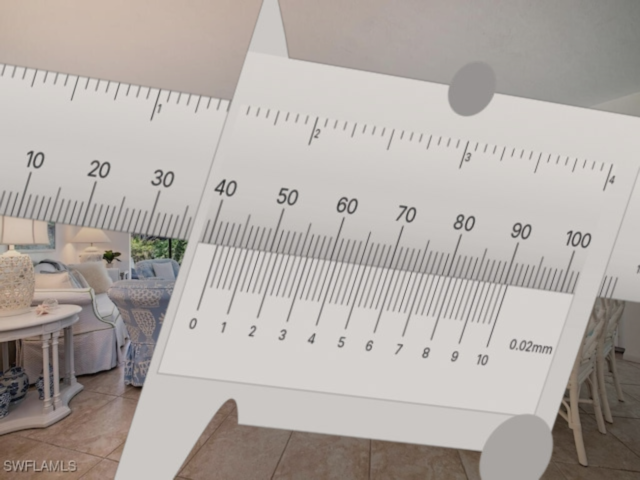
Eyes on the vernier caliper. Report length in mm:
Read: 41.5 mm
